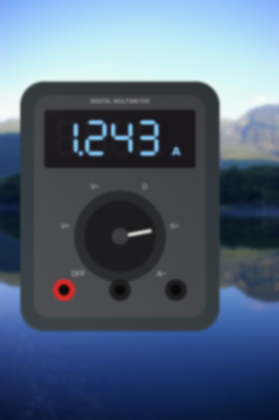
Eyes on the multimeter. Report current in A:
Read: 1.243 A
